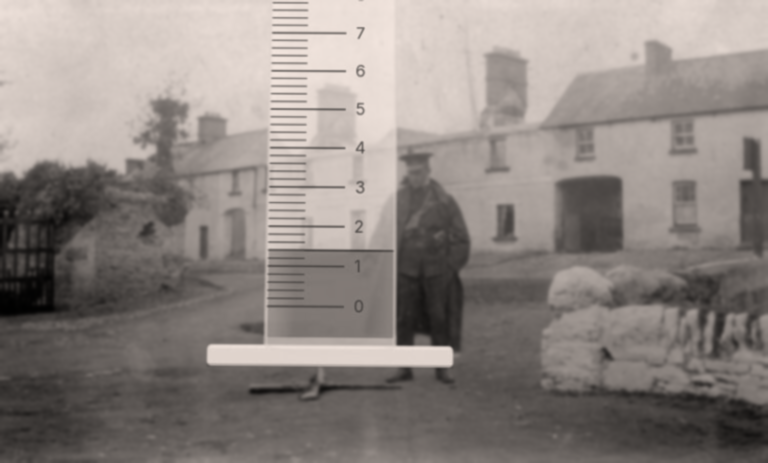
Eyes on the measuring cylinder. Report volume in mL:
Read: 1.4 mL
